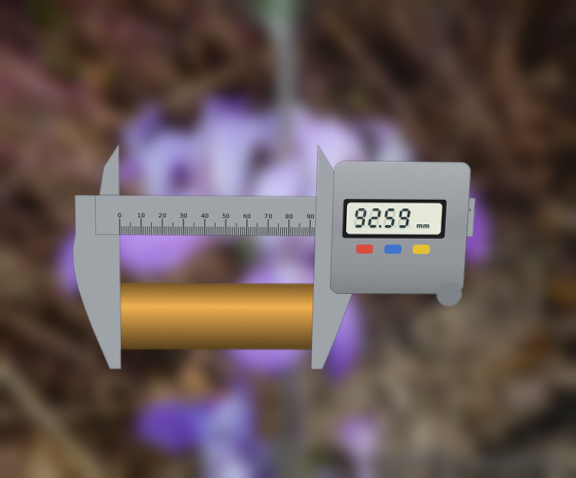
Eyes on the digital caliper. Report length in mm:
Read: 92.59 mm
